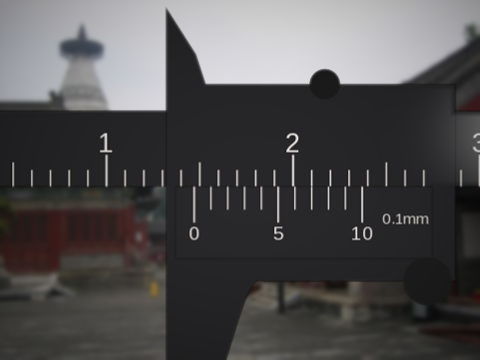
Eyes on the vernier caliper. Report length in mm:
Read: 14.7 mm
